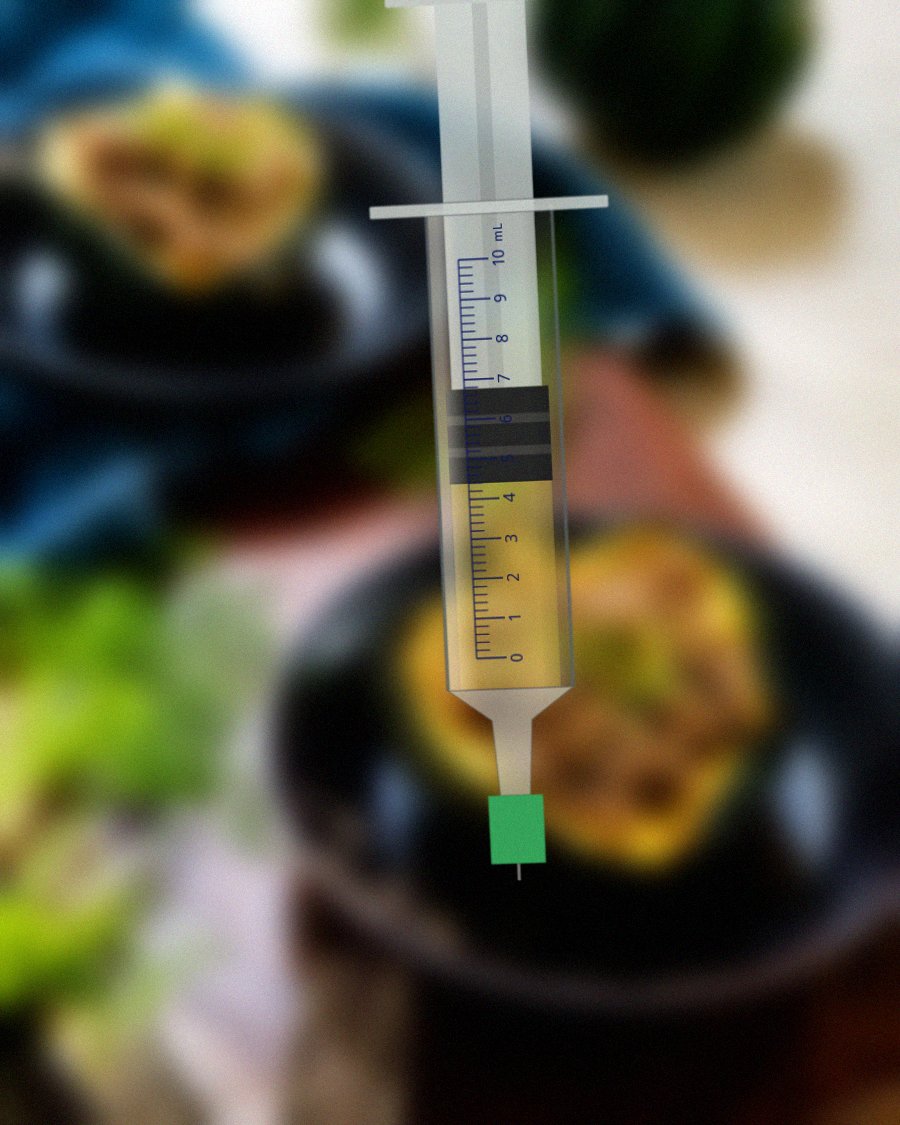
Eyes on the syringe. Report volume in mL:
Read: 4.4 mL
